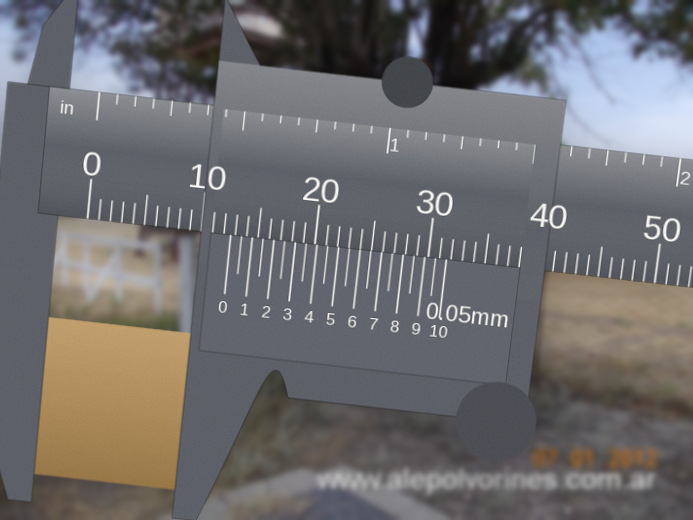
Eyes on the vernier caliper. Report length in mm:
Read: 12.6 mm
